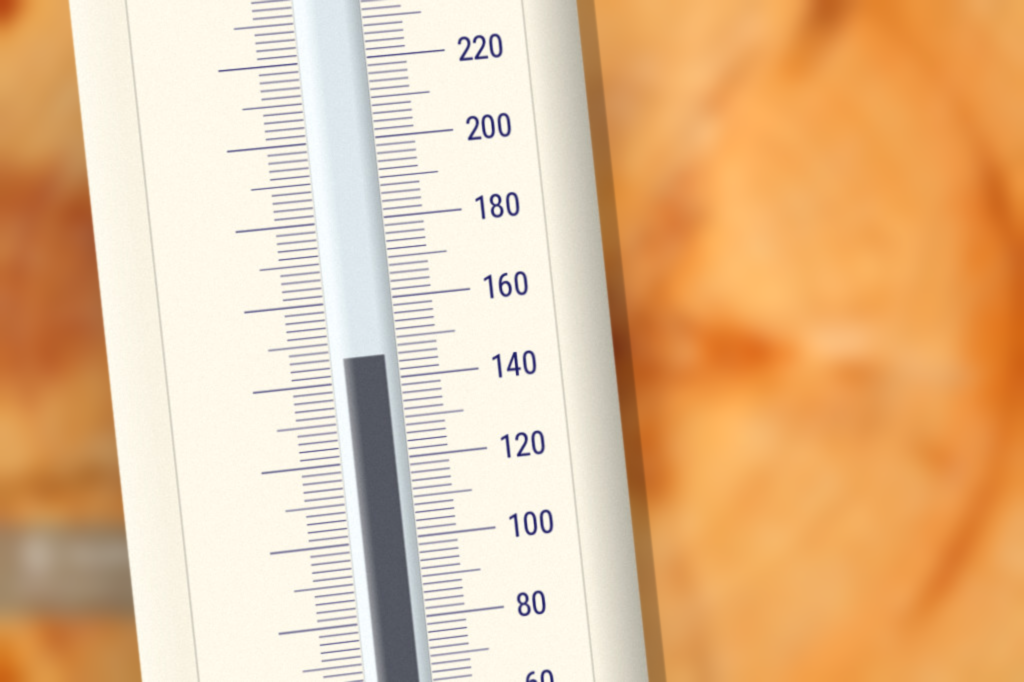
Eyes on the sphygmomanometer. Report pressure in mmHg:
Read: 146 mmHg
